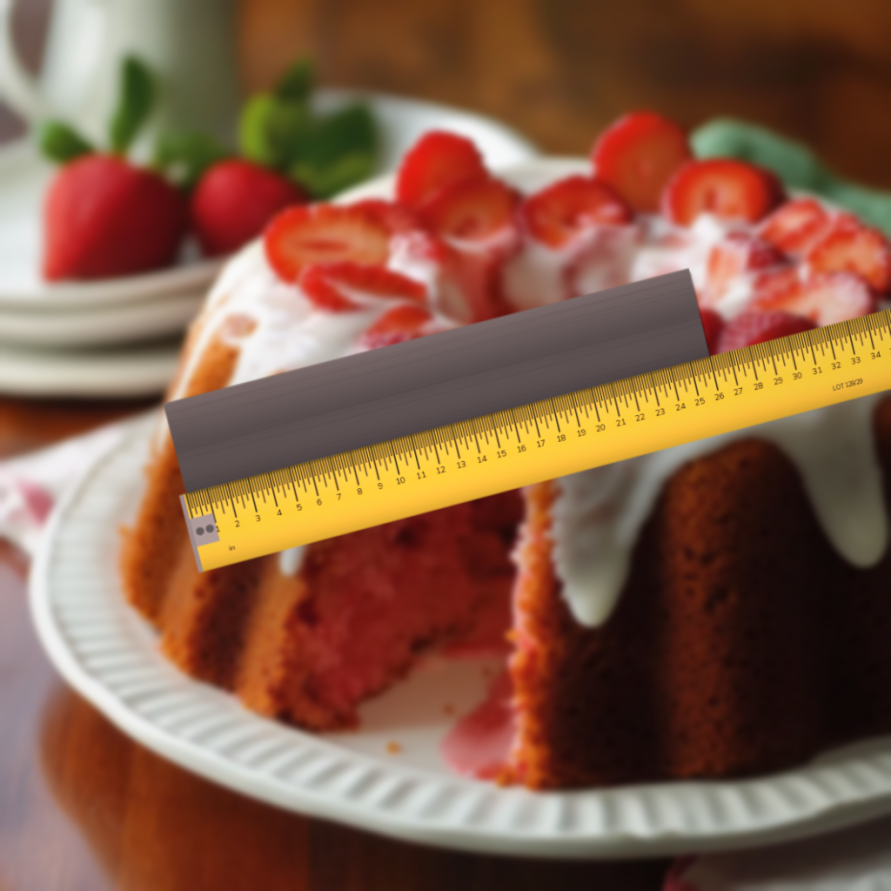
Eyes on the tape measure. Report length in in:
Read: 26 in
